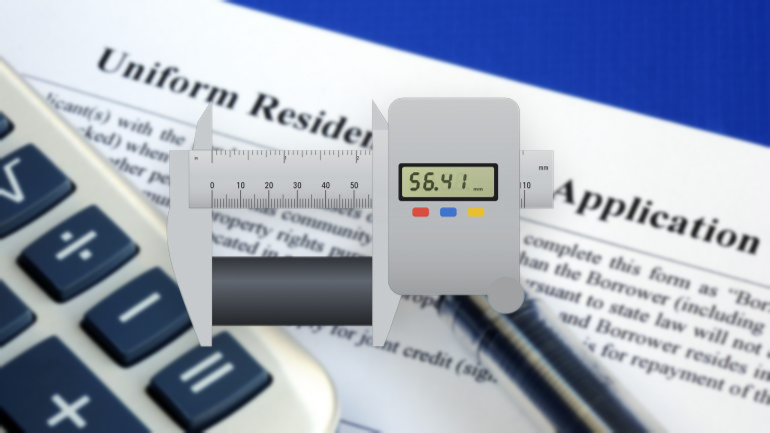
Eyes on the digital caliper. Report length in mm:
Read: 56.41 mm
